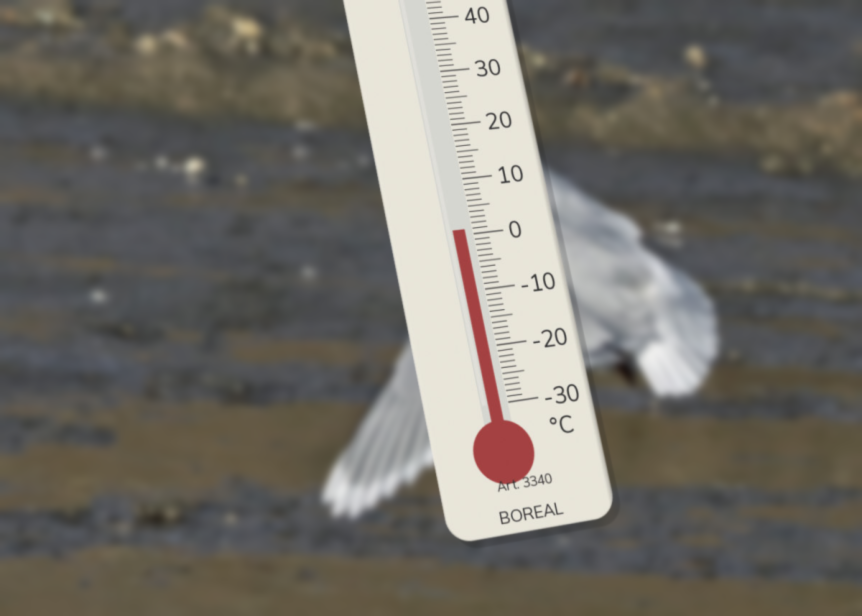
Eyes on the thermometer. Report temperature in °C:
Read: 1 °C
